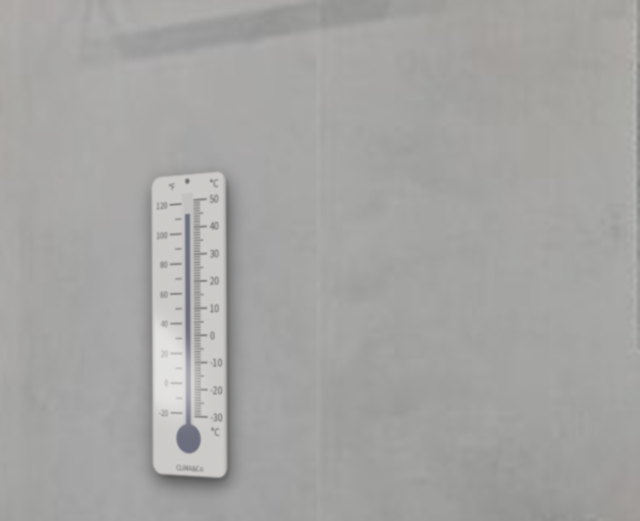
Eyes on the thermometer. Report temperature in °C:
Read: 45 °C
